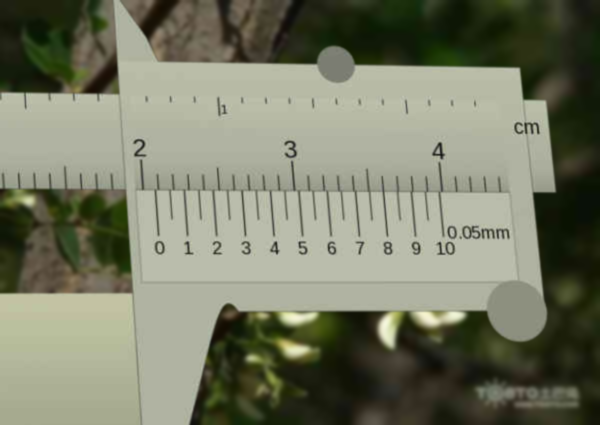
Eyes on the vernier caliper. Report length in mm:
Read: 20.8 mm
